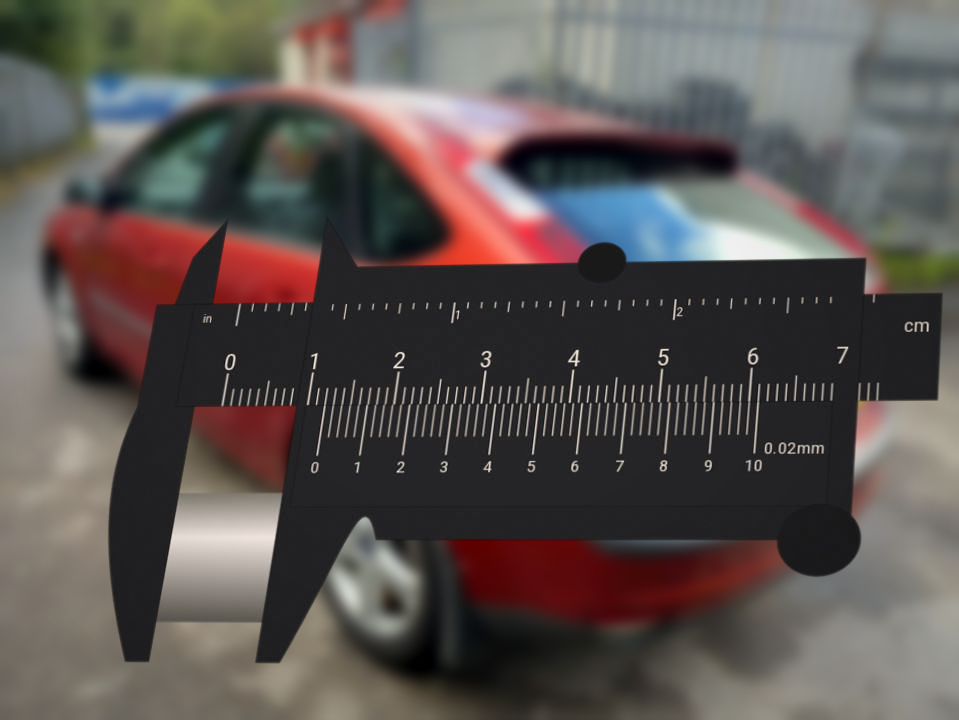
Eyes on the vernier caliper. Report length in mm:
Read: 12.0 mm
